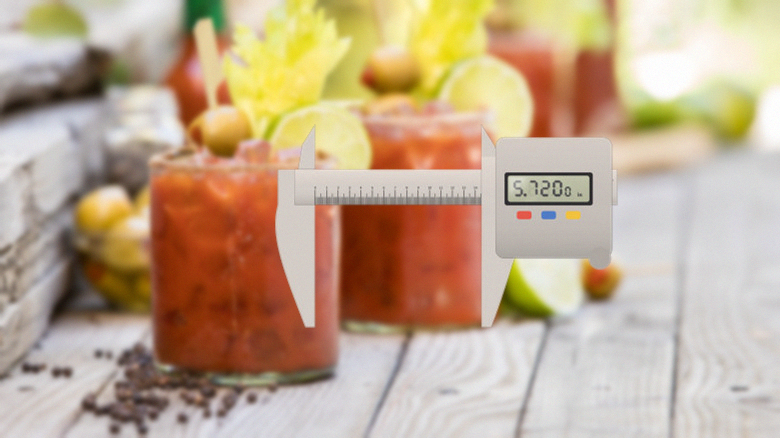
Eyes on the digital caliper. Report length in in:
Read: 5.7200 in
